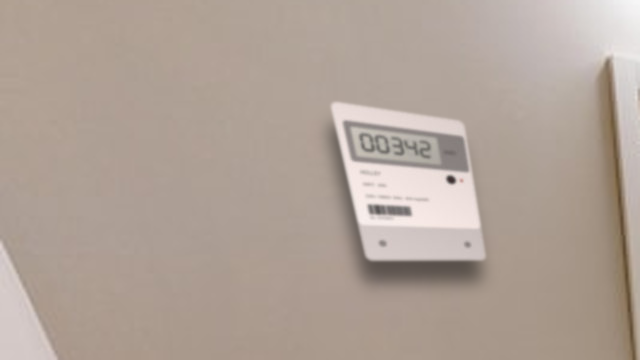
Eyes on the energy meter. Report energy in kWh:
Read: 342 kWh
